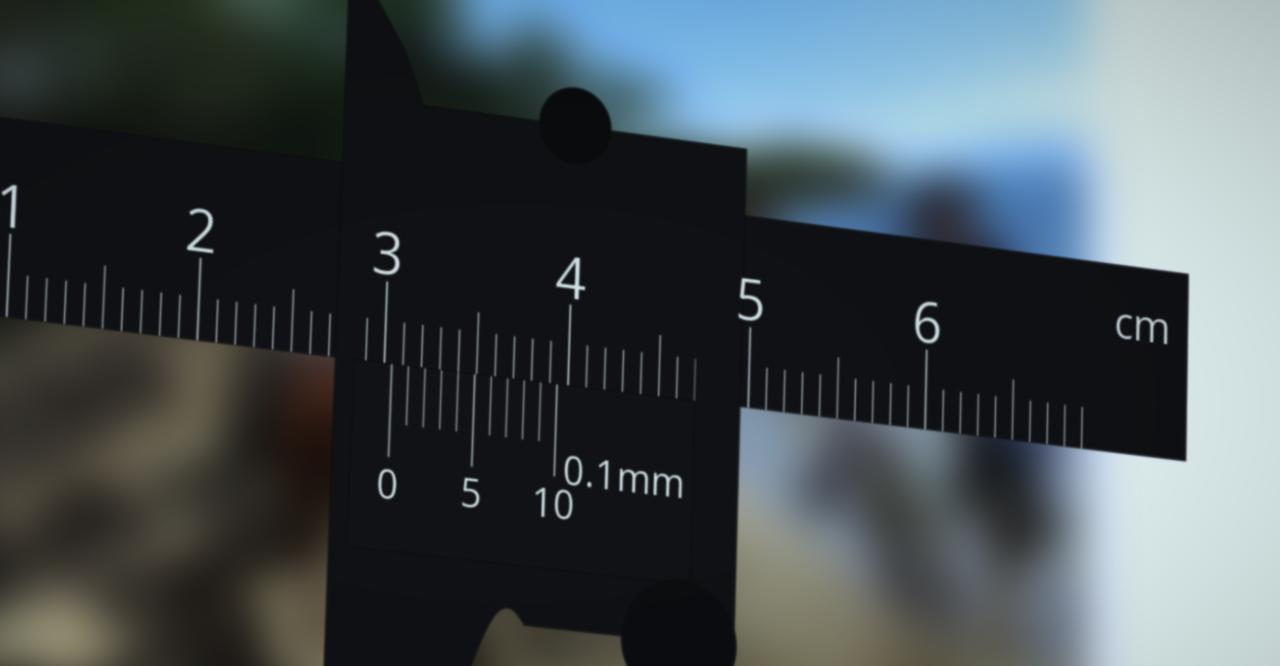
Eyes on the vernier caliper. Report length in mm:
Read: 30.4 mm
